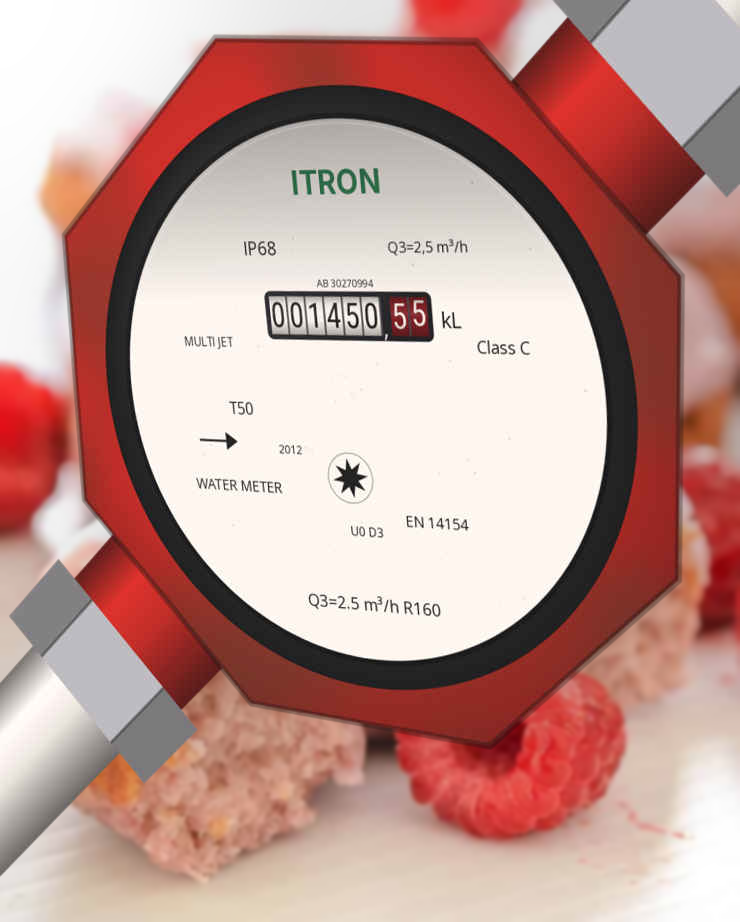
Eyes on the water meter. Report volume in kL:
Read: 1450.55 kL
